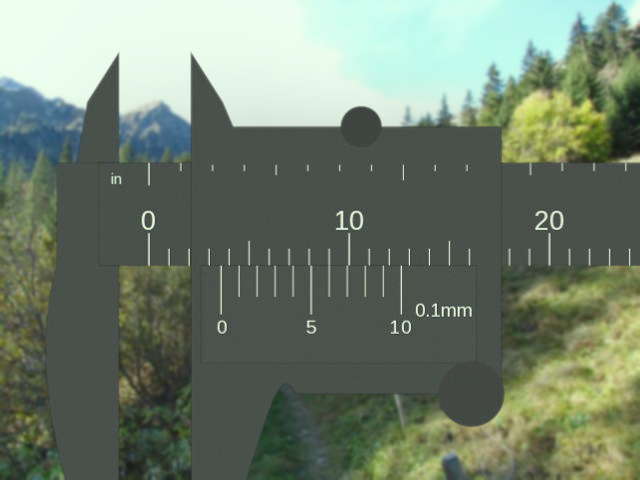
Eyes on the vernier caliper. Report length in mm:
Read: 3.6 mm
